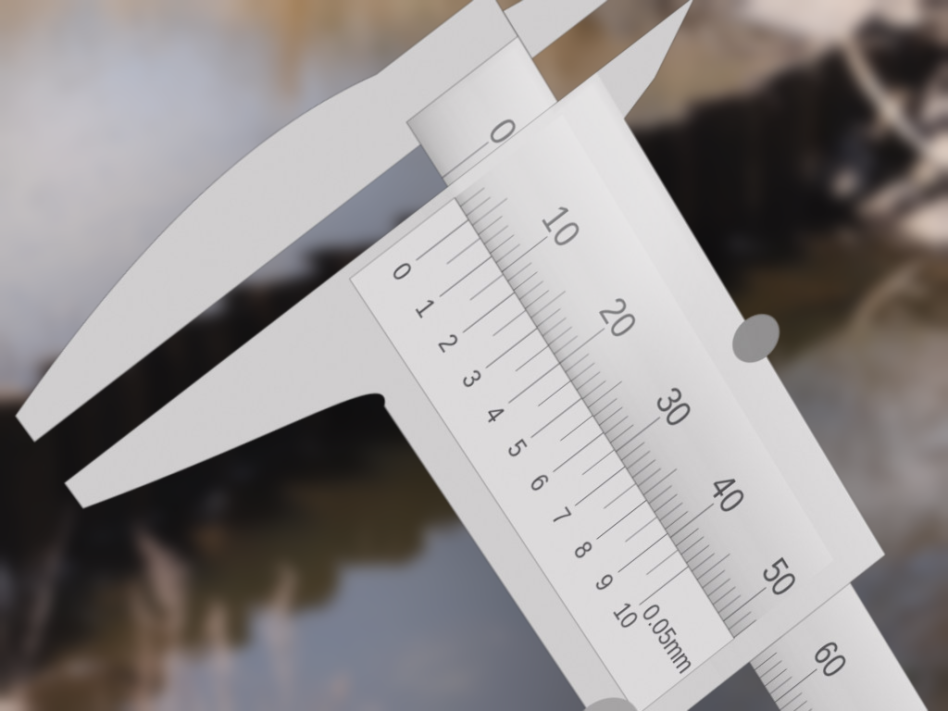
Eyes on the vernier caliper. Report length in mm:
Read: 4.4 mm
